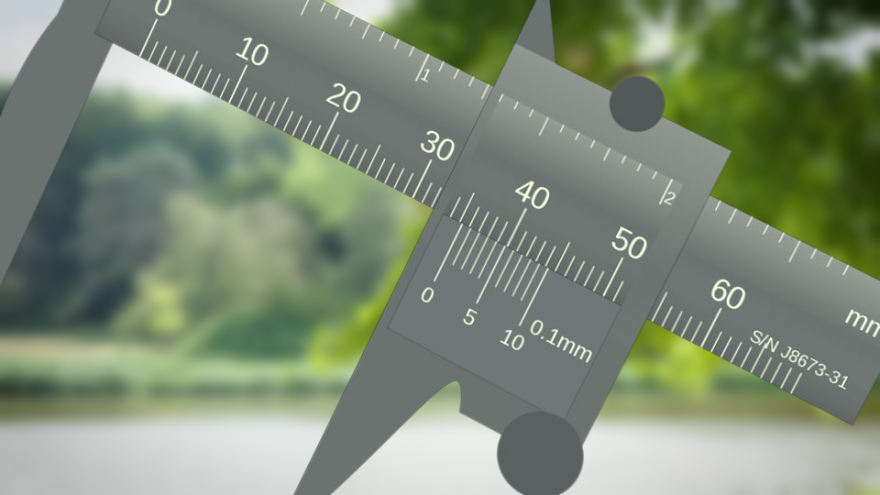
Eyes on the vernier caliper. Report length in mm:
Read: 35.3 mm
